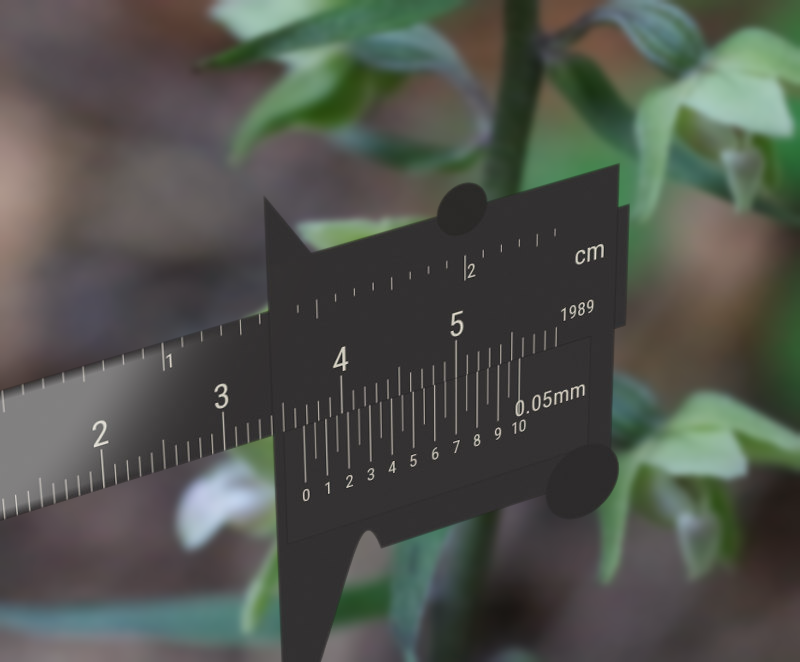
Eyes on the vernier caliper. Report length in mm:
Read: 36.7 mm
